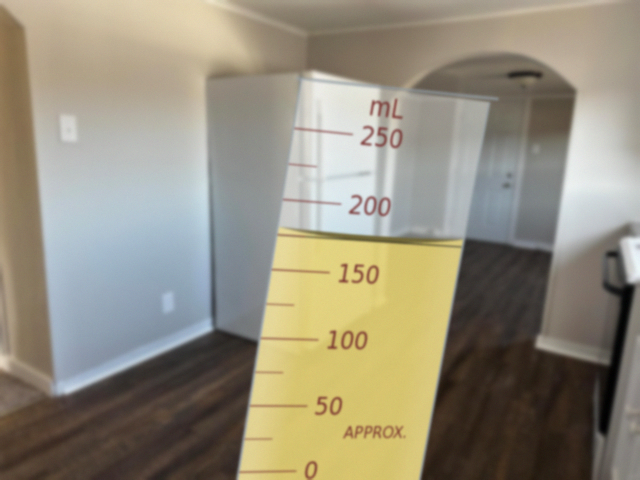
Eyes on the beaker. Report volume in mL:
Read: 175 mL
